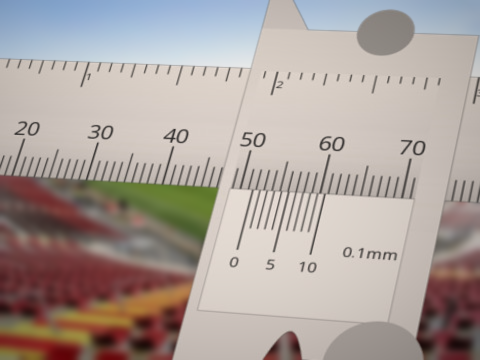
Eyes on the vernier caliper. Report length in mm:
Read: 51.6 mm
